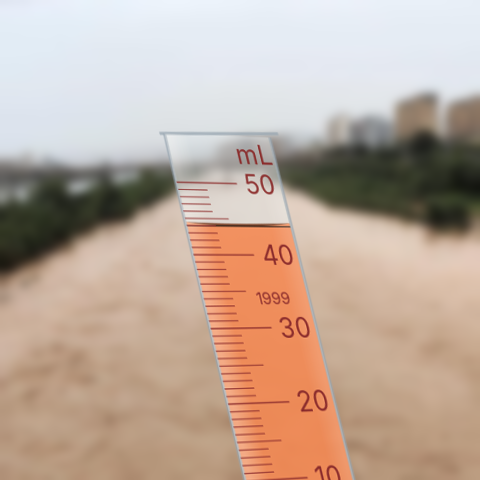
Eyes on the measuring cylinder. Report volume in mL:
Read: 44 mL
